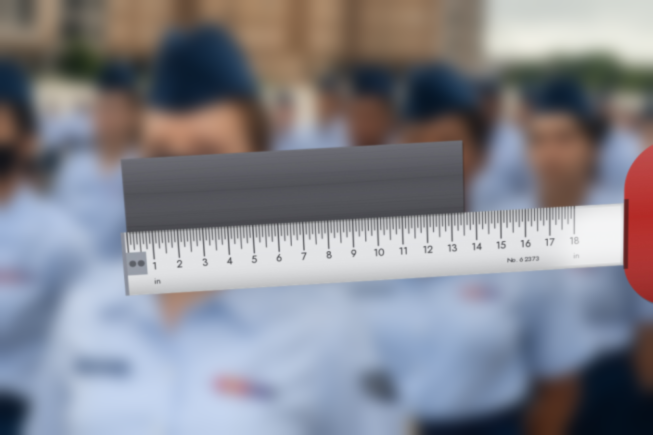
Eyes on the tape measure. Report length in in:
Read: 13.5 in
